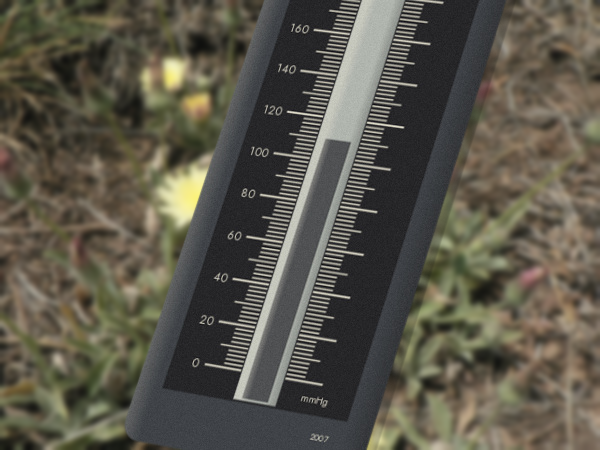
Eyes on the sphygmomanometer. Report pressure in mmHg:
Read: 110 mmHg
